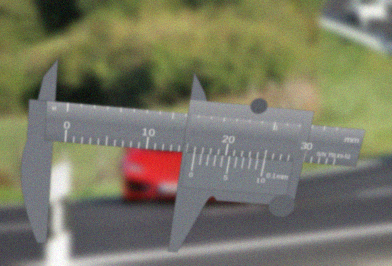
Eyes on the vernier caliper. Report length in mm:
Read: 16.0 mm
